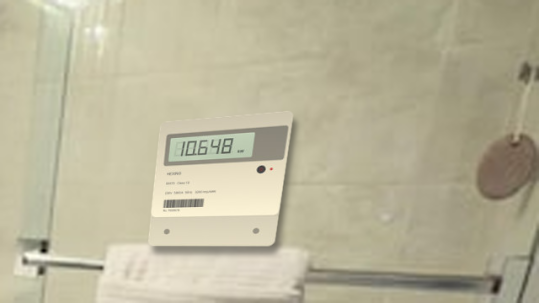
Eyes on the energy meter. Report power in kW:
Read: 10.648 kW
